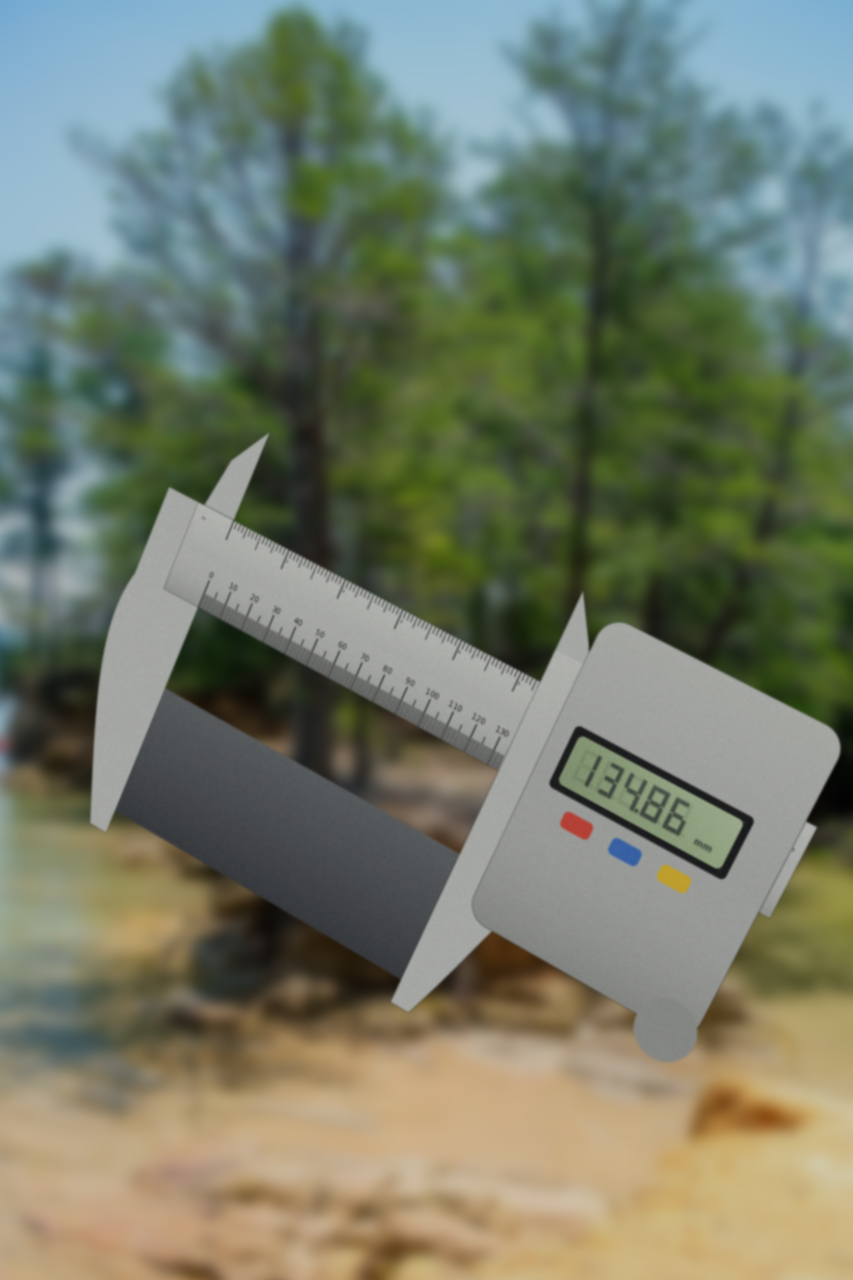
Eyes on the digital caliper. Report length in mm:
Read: 134.86 mm
